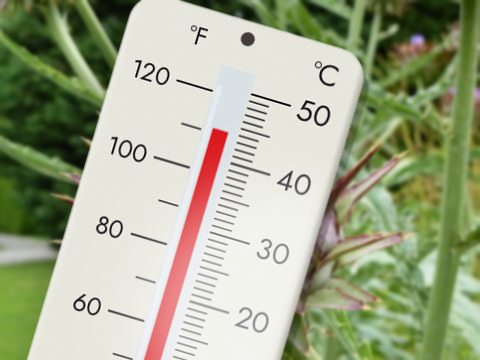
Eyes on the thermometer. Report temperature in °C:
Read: 44 °C
